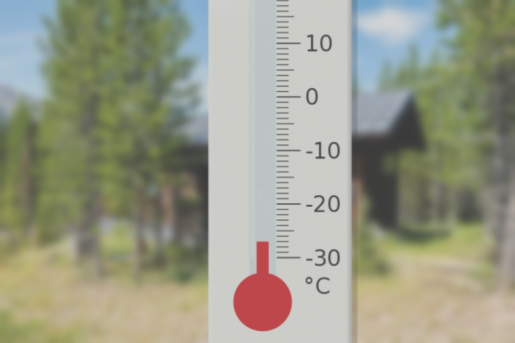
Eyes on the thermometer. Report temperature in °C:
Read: -27 °C
